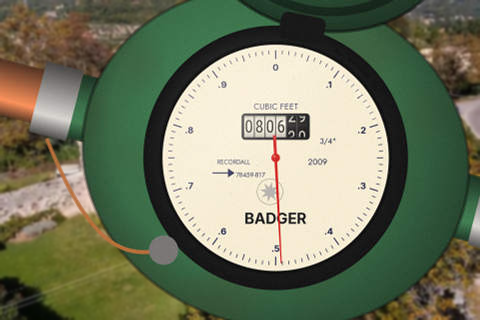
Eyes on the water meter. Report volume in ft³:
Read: 80629.49 ft³
